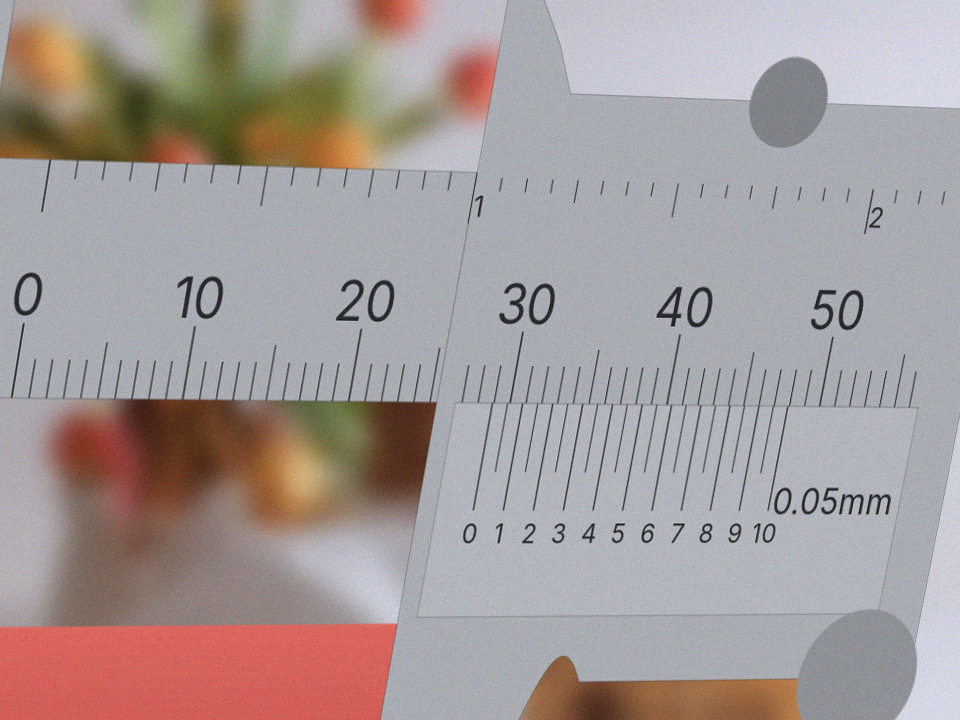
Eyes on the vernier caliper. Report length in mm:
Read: 28.9 mm
